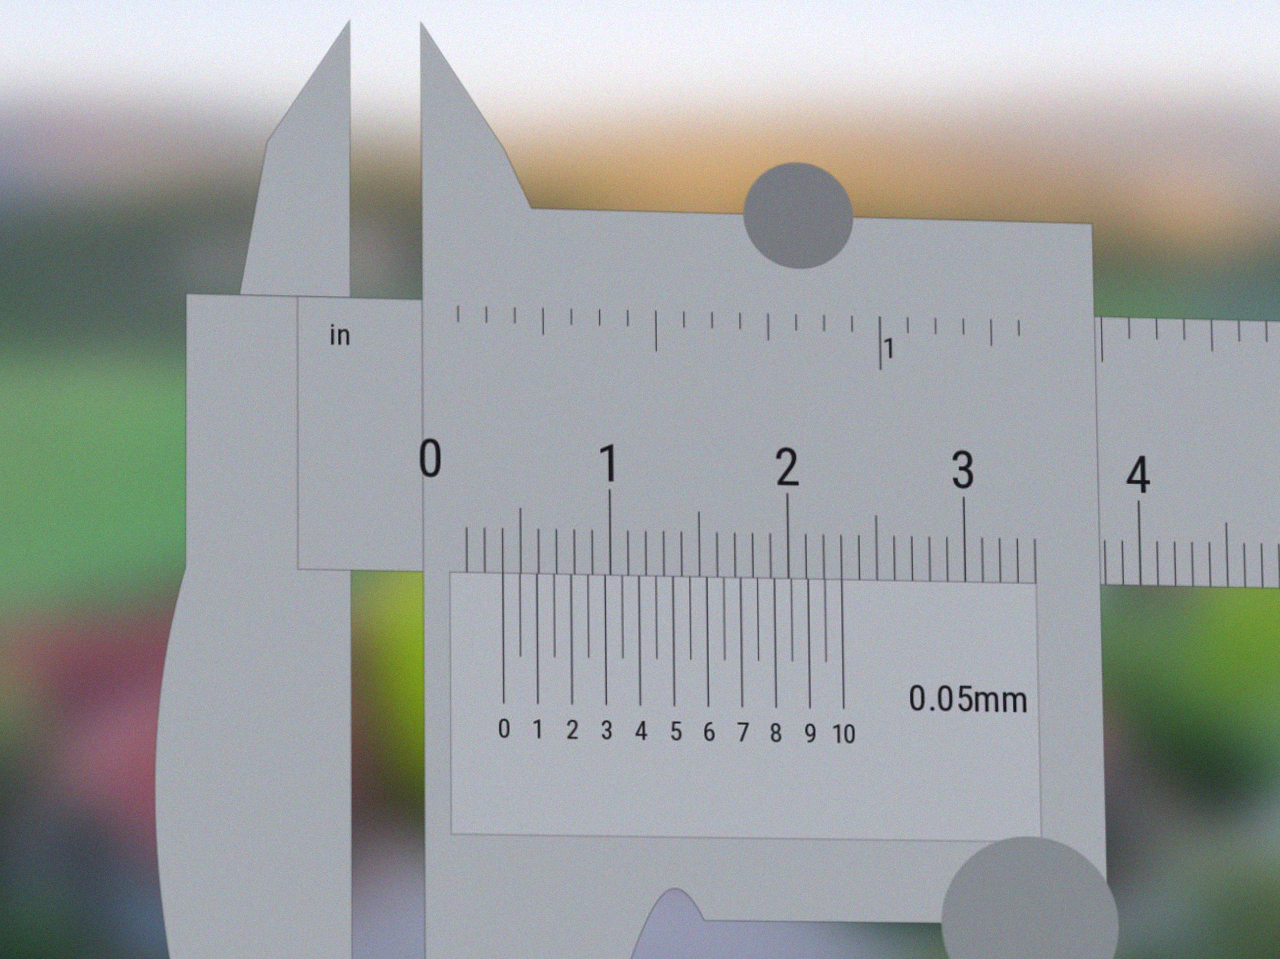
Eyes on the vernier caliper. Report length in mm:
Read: 4.0 mm
